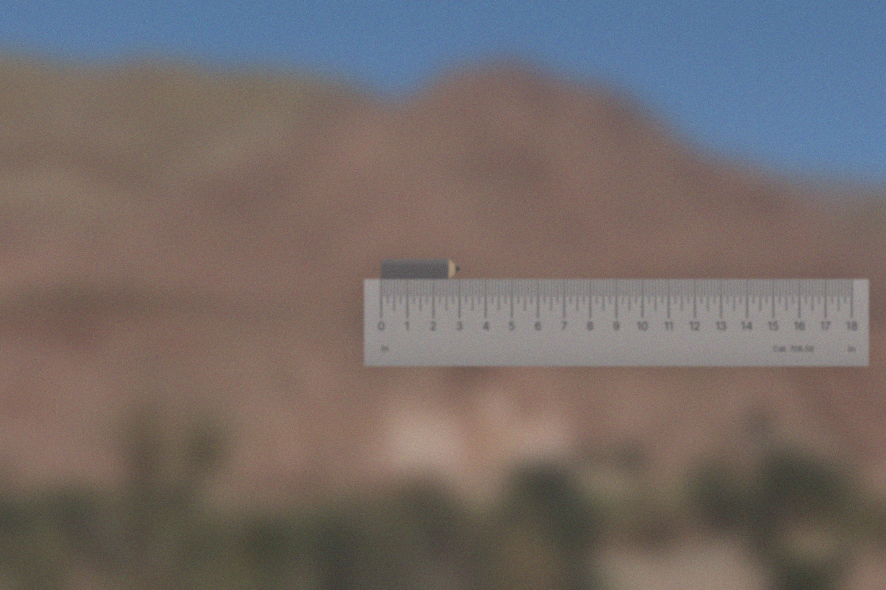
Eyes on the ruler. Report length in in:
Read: 3 in
